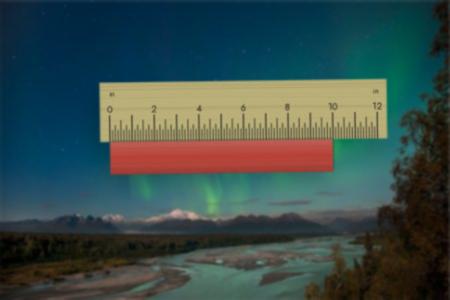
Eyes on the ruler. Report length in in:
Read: 10 in
